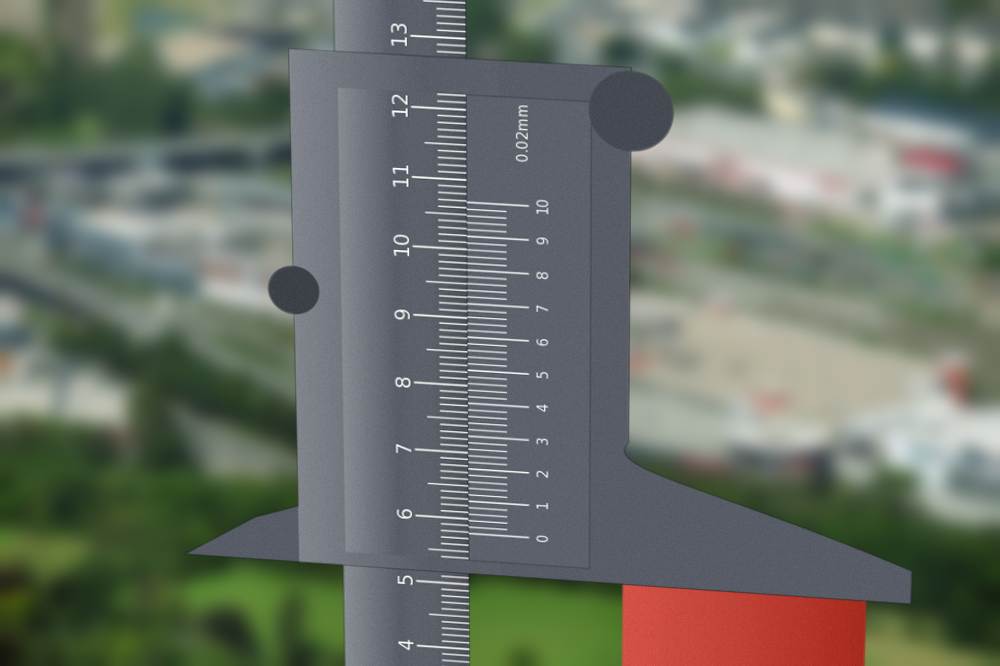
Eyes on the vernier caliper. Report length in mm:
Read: 57.8 mm
